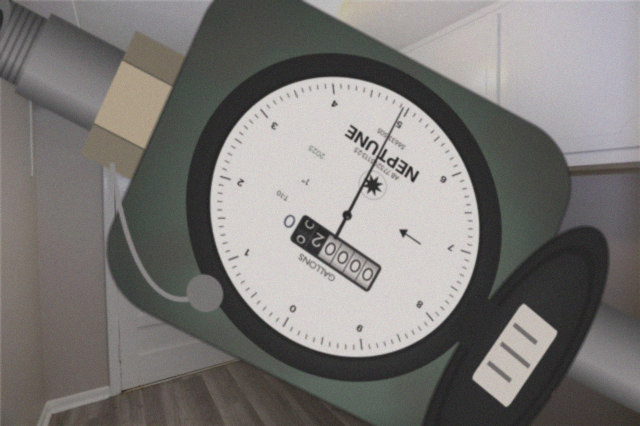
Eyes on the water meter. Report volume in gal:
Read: 284.9 gal
